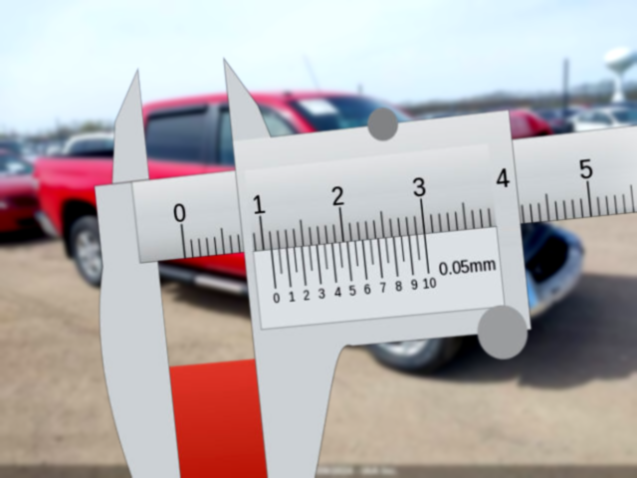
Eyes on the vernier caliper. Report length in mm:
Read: 11.0 mm
